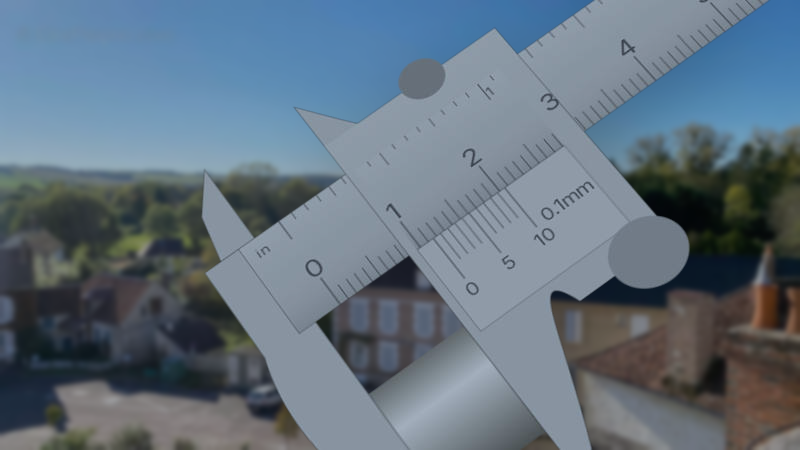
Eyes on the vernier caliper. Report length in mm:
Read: 11.6 mm
